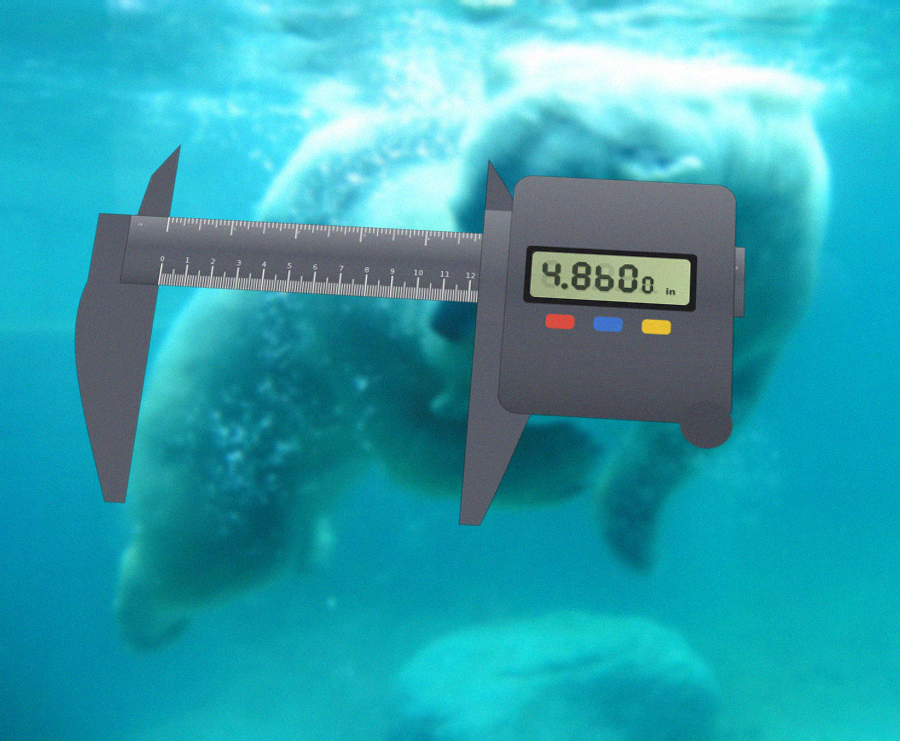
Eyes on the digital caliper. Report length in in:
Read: 4.8600 in
